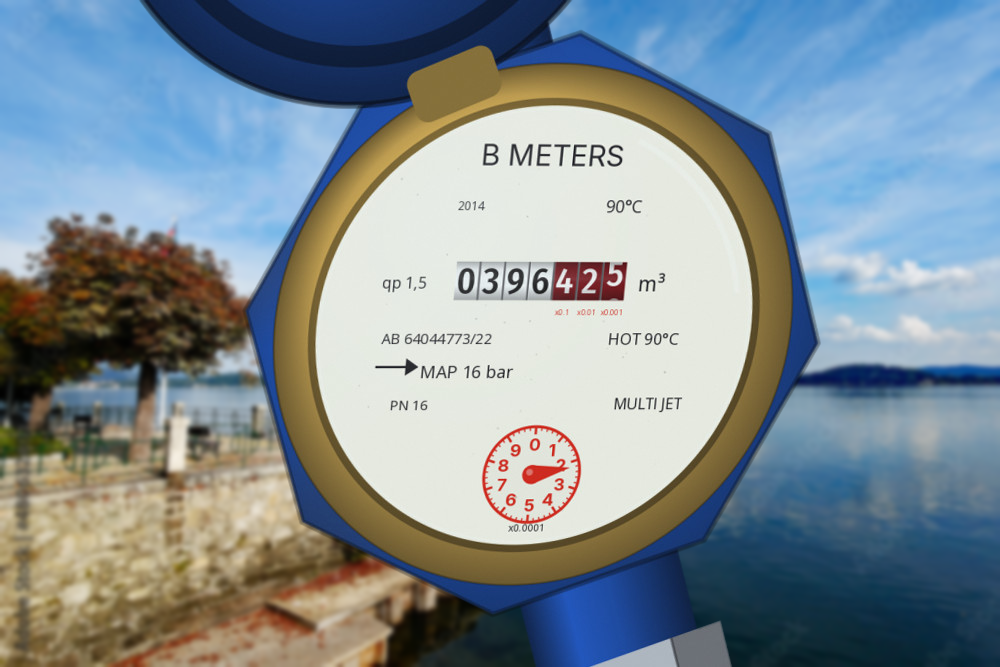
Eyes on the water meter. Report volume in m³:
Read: 396.4252 m³
